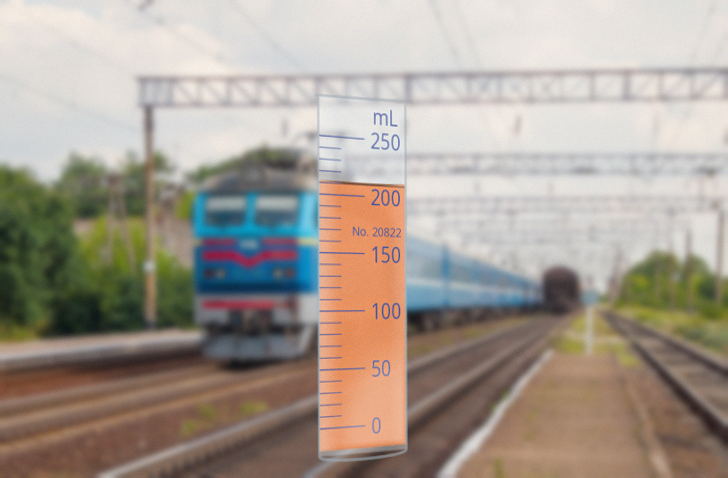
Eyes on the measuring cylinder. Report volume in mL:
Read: 210 mL
